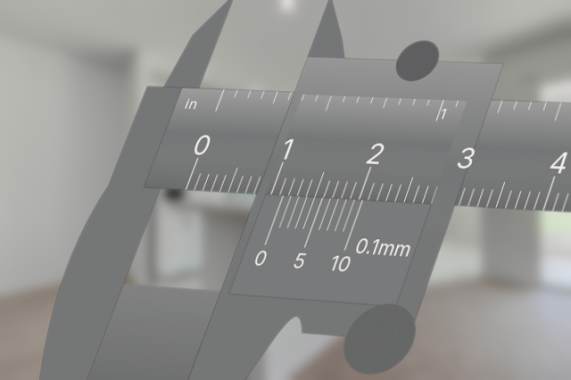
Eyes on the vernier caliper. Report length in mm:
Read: 11.4 mm
